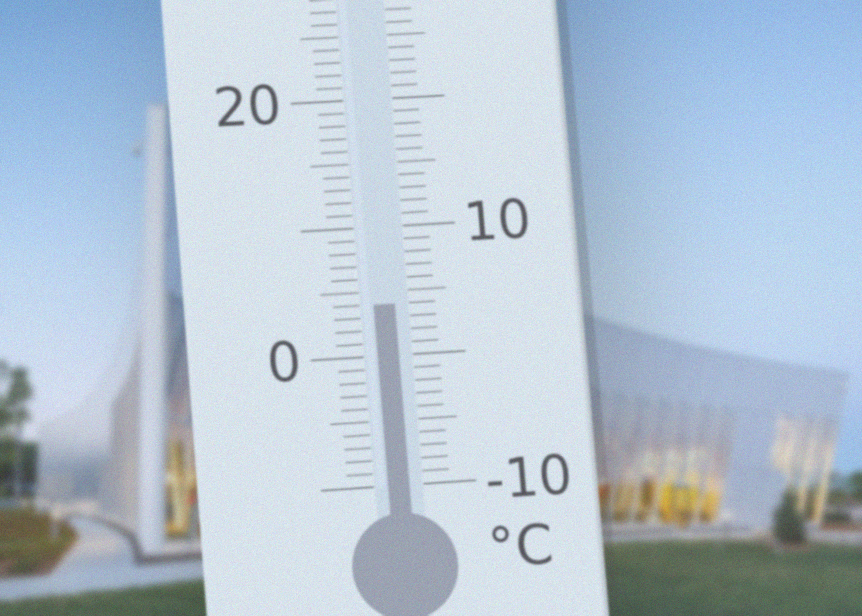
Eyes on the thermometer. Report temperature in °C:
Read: 4 °C
